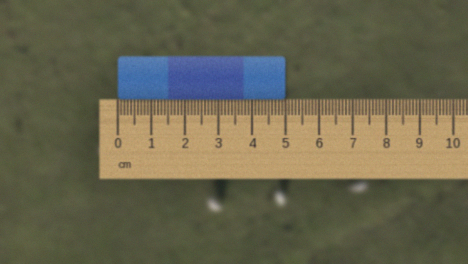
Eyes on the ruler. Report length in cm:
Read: 5 cm
